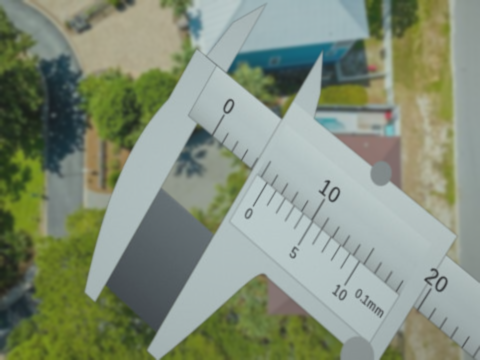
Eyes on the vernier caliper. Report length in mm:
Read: 5.6 mm
